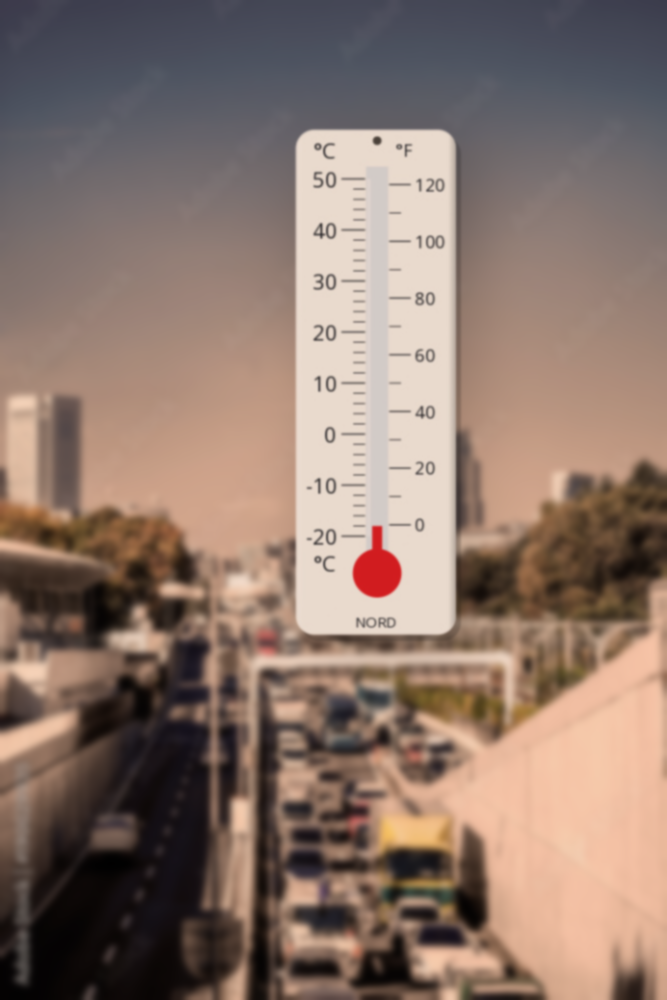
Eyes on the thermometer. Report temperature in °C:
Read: -18 °C
